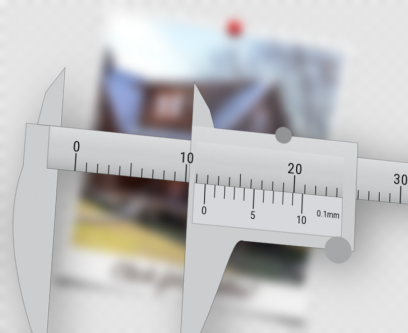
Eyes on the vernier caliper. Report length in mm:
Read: 11.8 mm
